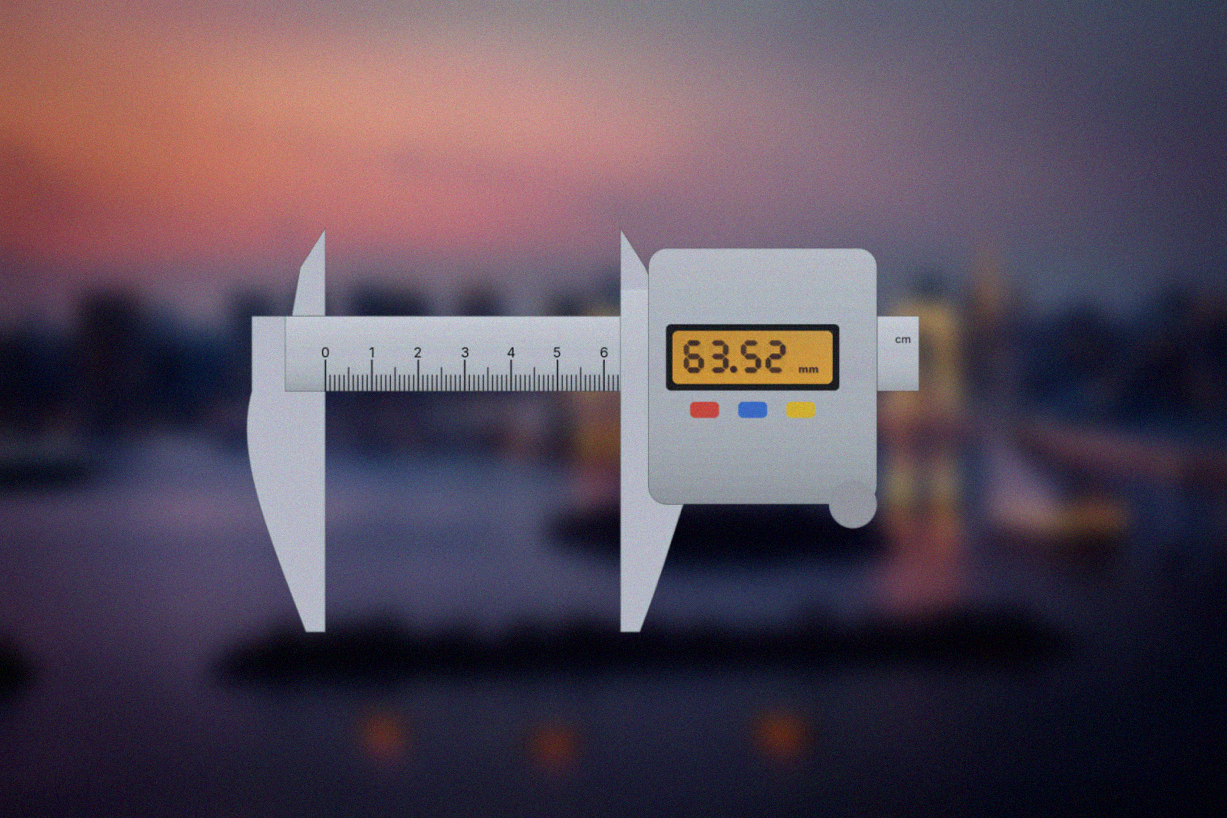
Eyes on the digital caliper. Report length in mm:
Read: 63.52 mm
